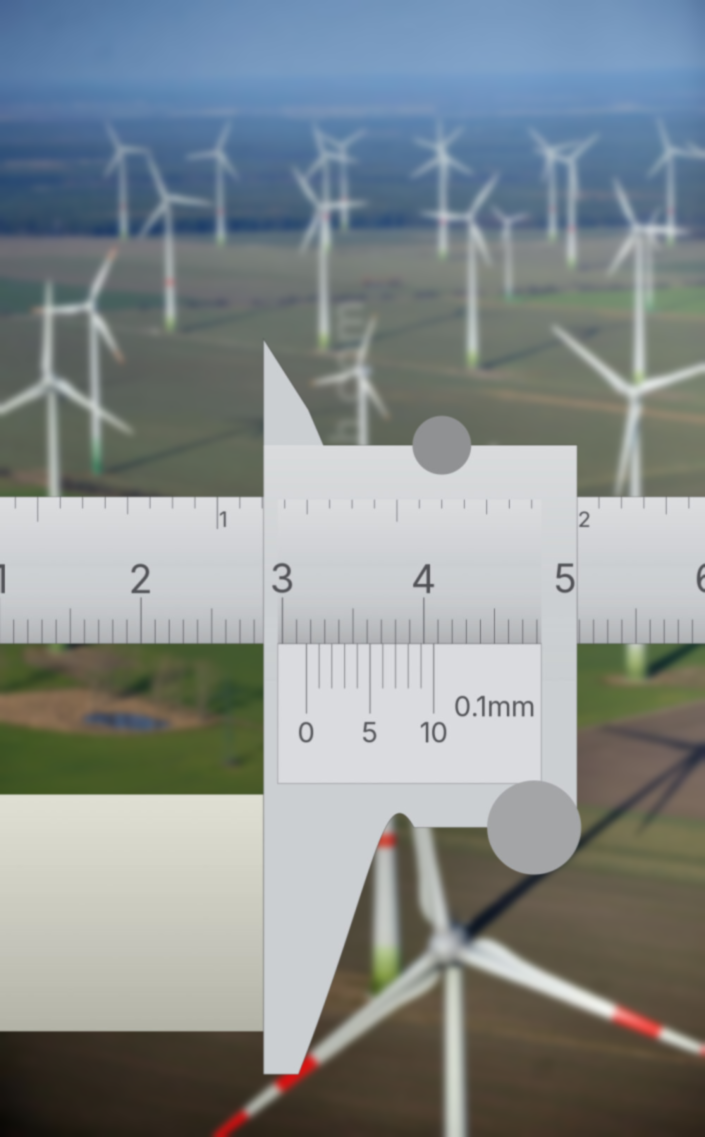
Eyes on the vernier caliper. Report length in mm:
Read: 31.7 mm
